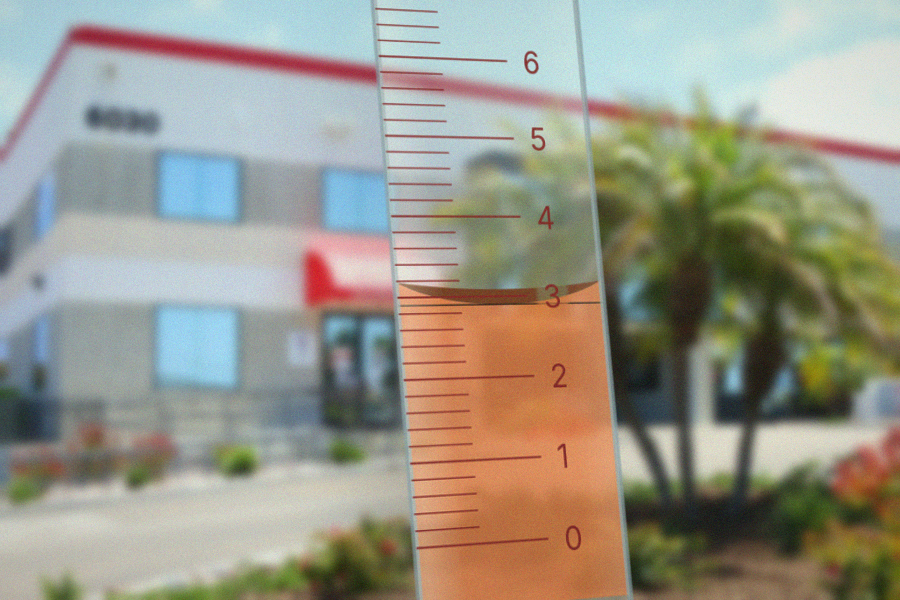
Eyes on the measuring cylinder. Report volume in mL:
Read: 2.9 mL
